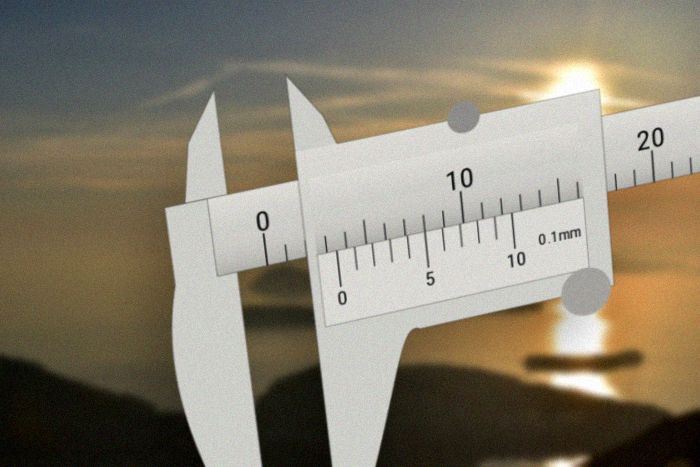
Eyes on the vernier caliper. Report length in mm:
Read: 3.5 mm
